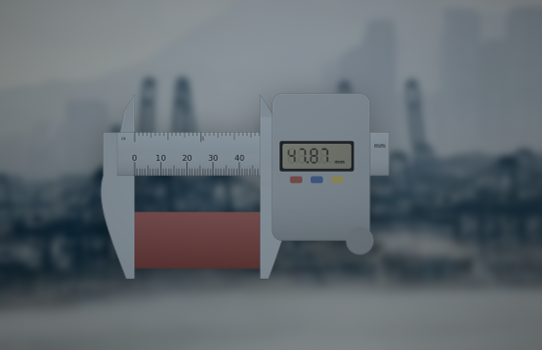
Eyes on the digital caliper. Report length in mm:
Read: 47.87 mm
